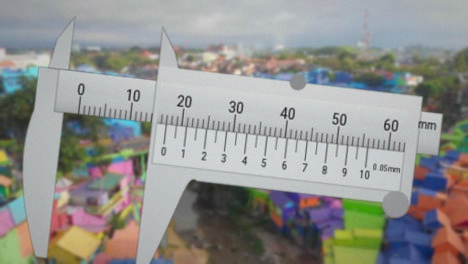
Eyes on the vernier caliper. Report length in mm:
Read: 17.0 mm
